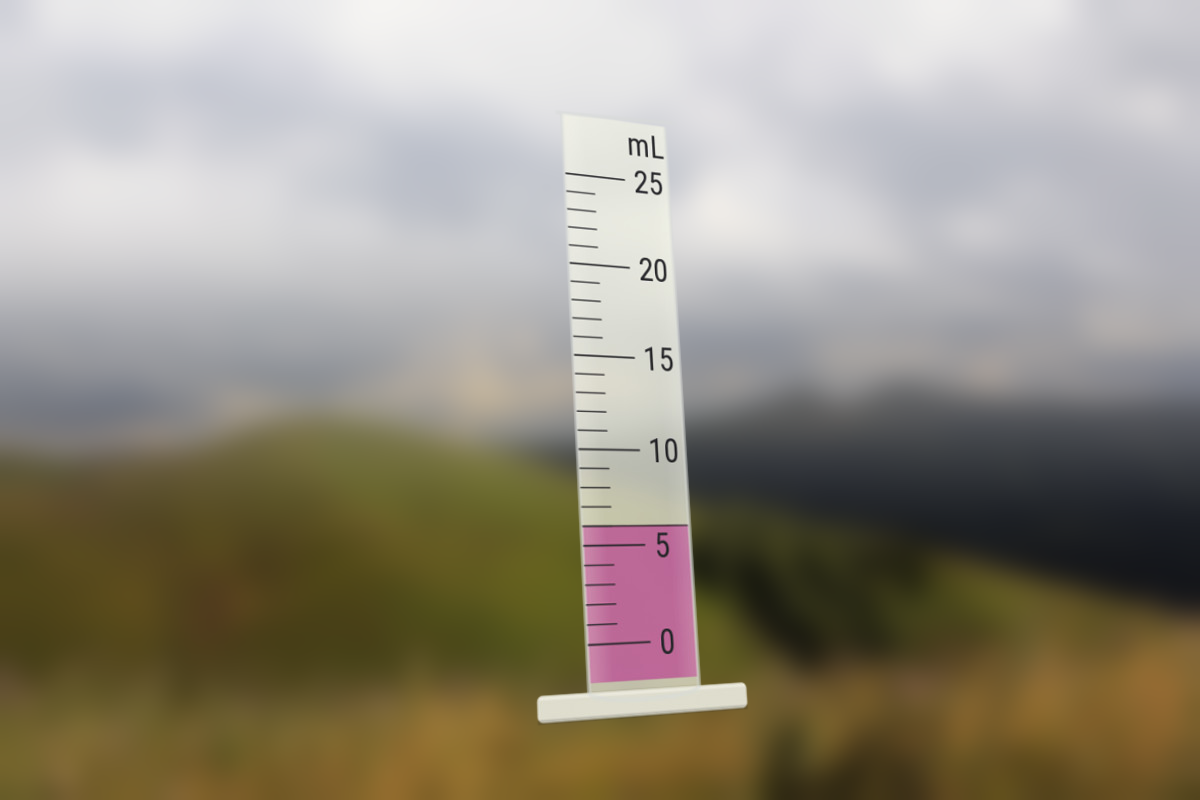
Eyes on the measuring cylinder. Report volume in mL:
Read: 6 mL
